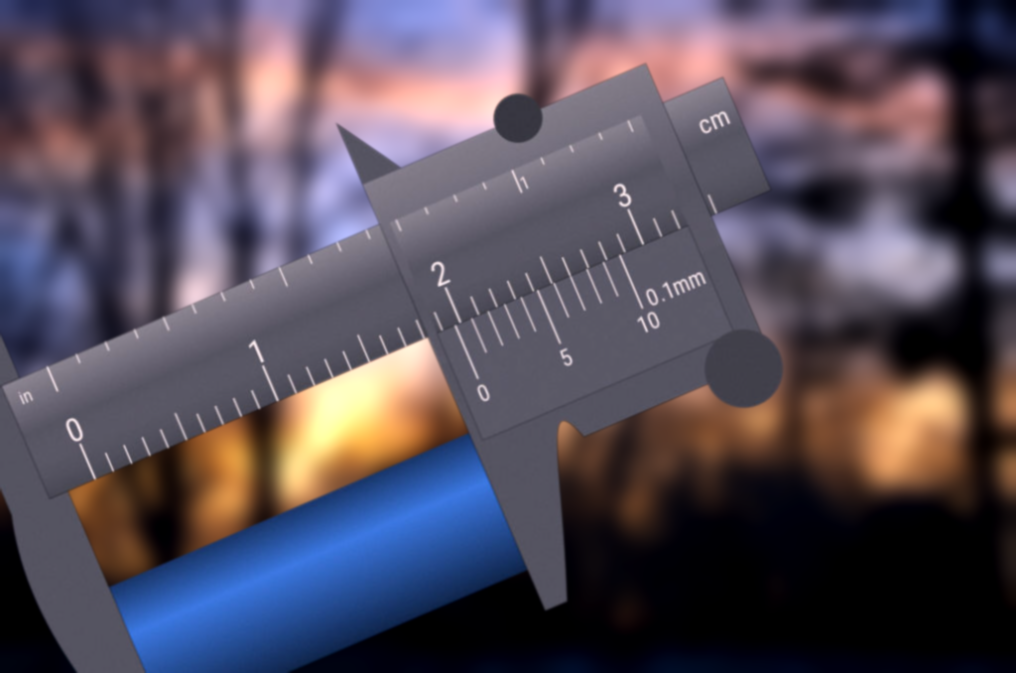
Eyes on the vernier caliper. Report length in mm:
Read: 19.7 mm
